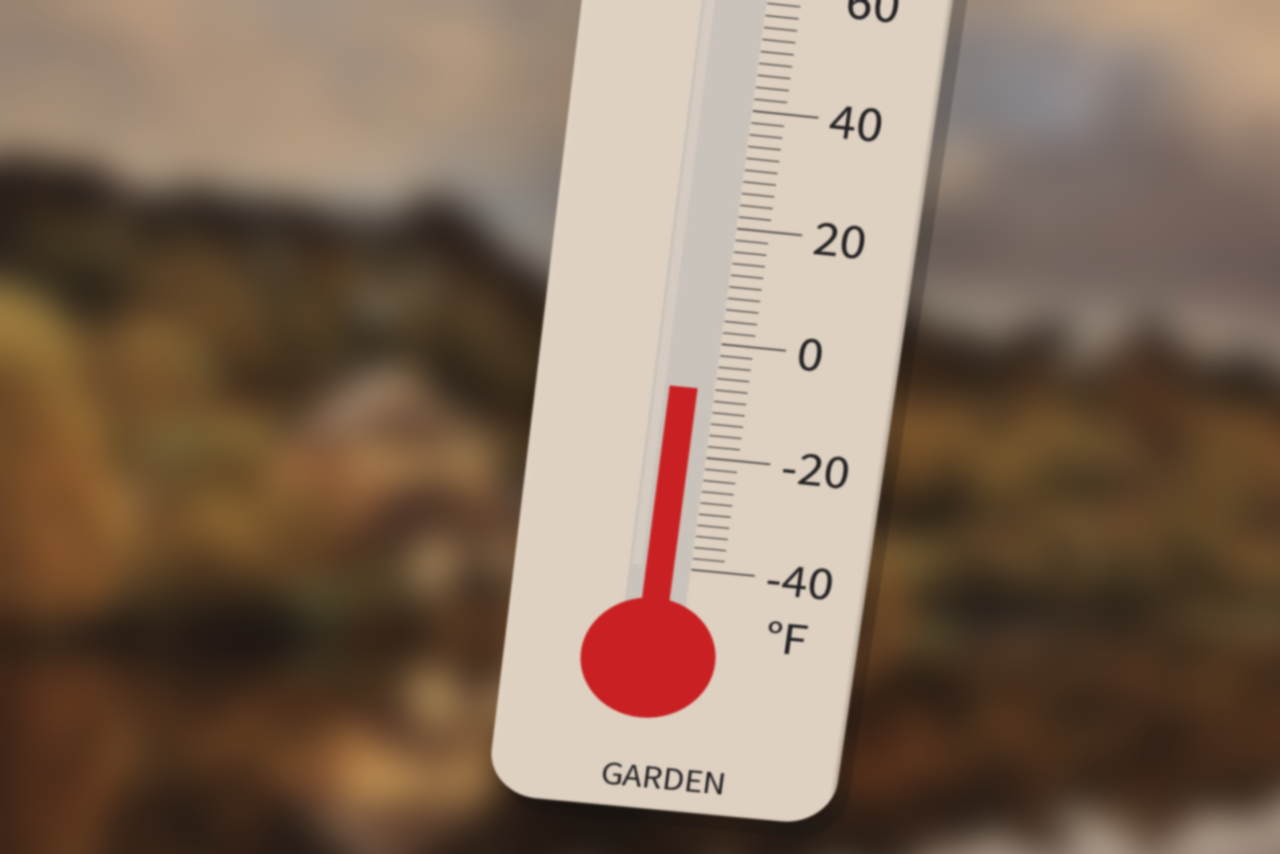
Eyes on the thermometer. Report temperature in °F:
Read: -8 °F
